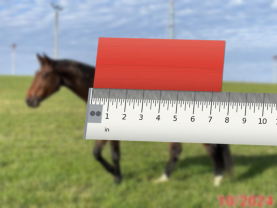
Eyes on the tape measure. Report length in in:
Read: 7.5 in
